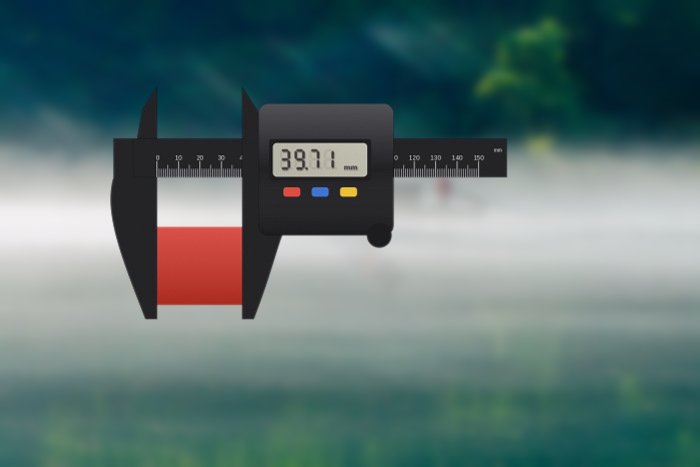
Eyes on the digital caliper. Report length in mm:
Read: 39.71 mm
